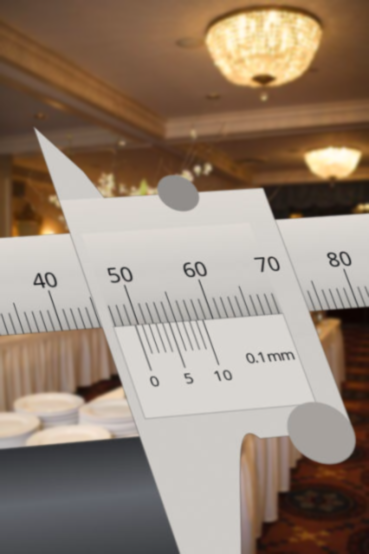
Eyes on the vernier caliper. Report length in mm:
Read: 49.6 mm
